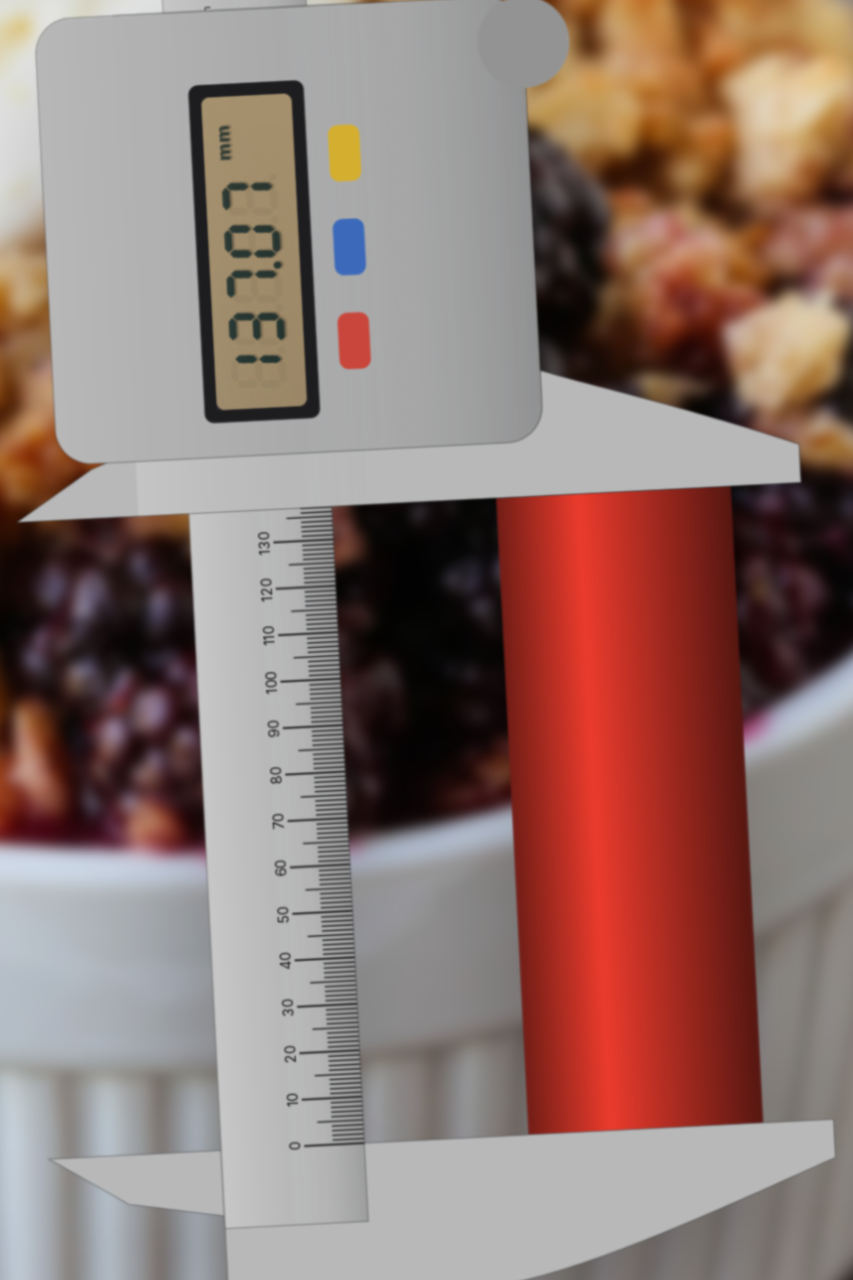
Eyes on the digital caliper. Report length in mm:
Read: 137.07 mm
